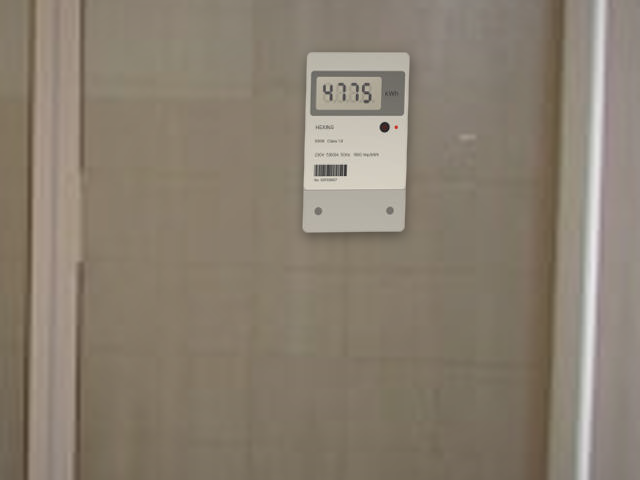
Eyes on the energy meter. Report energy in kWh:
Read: 4775 kWh
